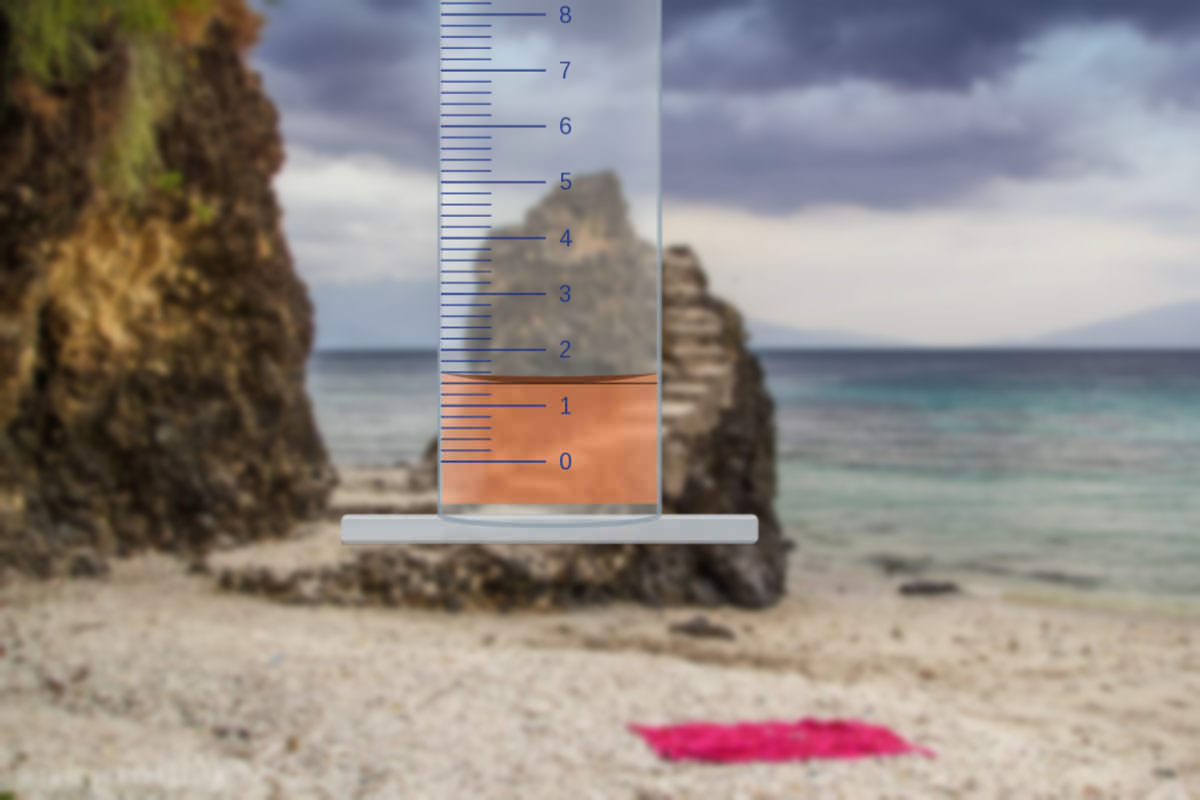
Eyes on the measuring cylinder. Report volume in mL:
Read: 1.4 mL
